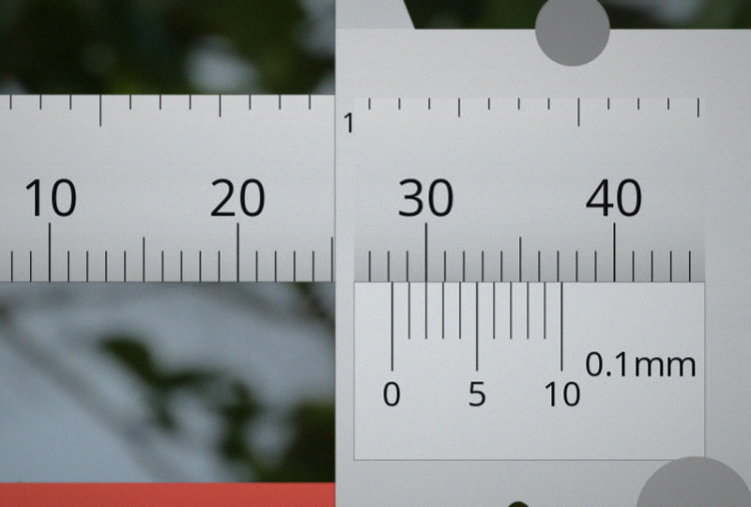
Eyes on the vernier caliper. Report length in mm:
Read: 28.2 mm
